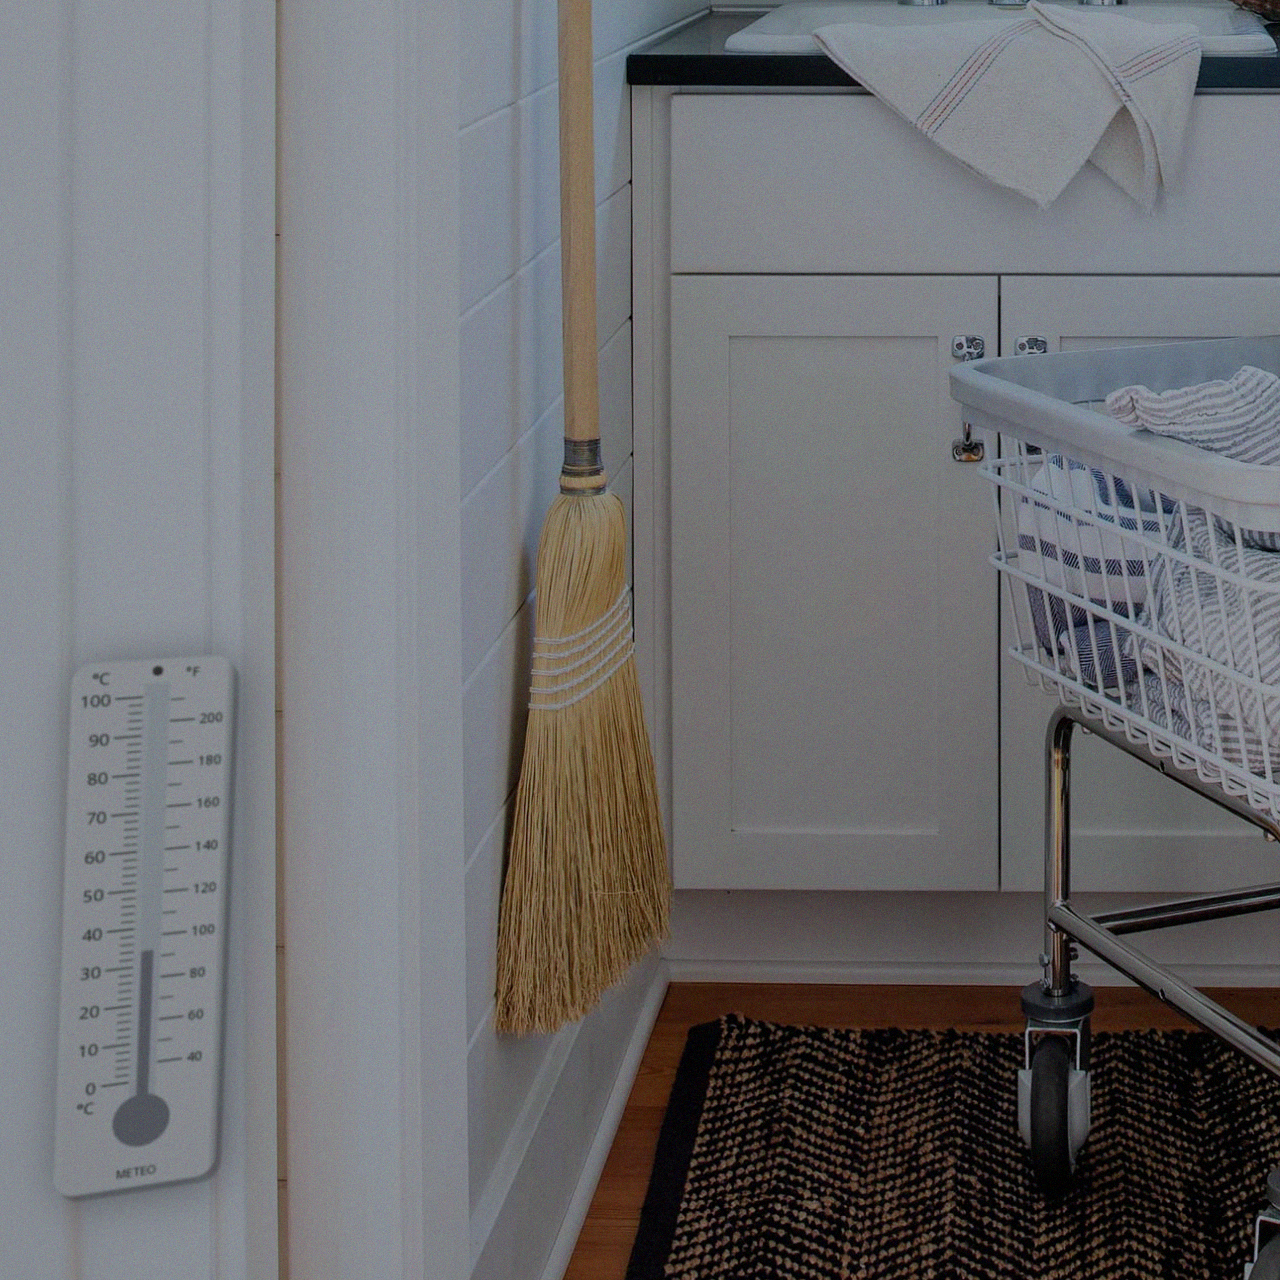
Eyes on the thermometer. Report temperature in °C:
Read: 34 °C
